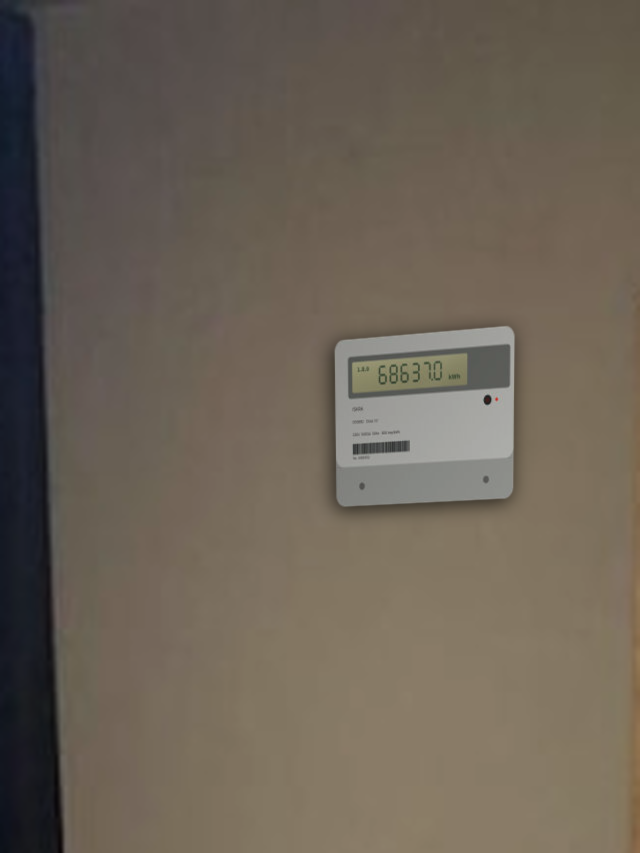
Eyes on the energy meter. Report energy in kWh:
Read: 68637.0 kWh
